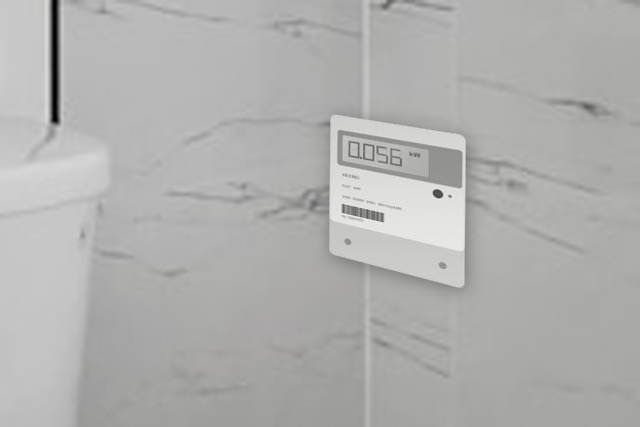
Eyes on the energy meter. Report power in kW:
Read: 0.056 kW
